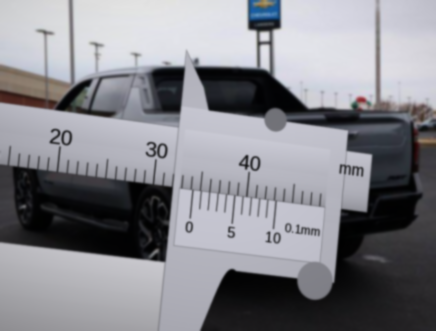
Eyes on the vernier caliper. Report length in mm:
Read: 34.2 mm
